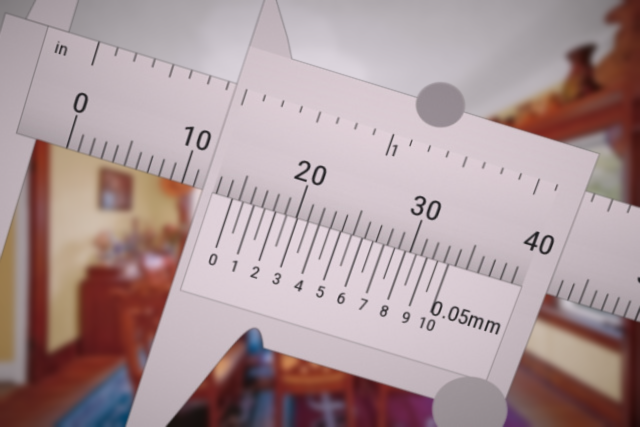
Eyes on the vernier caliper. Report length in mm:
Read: 14.4 mm
